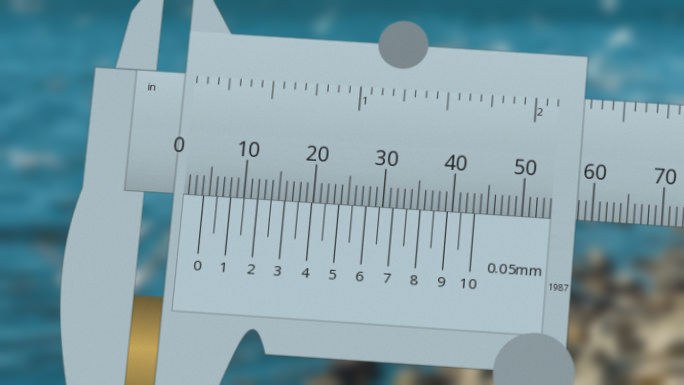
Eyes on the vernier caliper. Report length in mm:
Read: 4.2 mm
